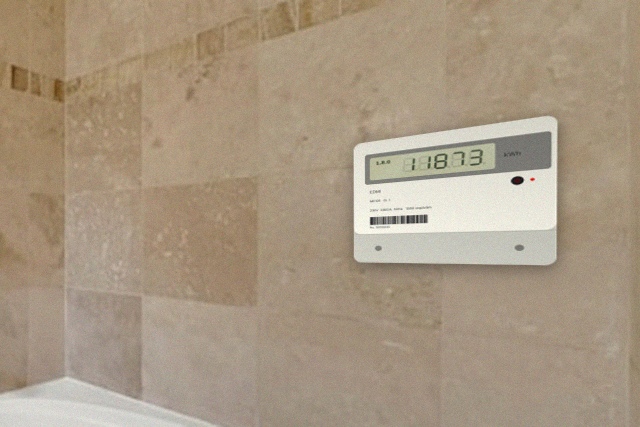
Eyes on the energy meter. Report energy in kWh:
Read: 11873 kWh
